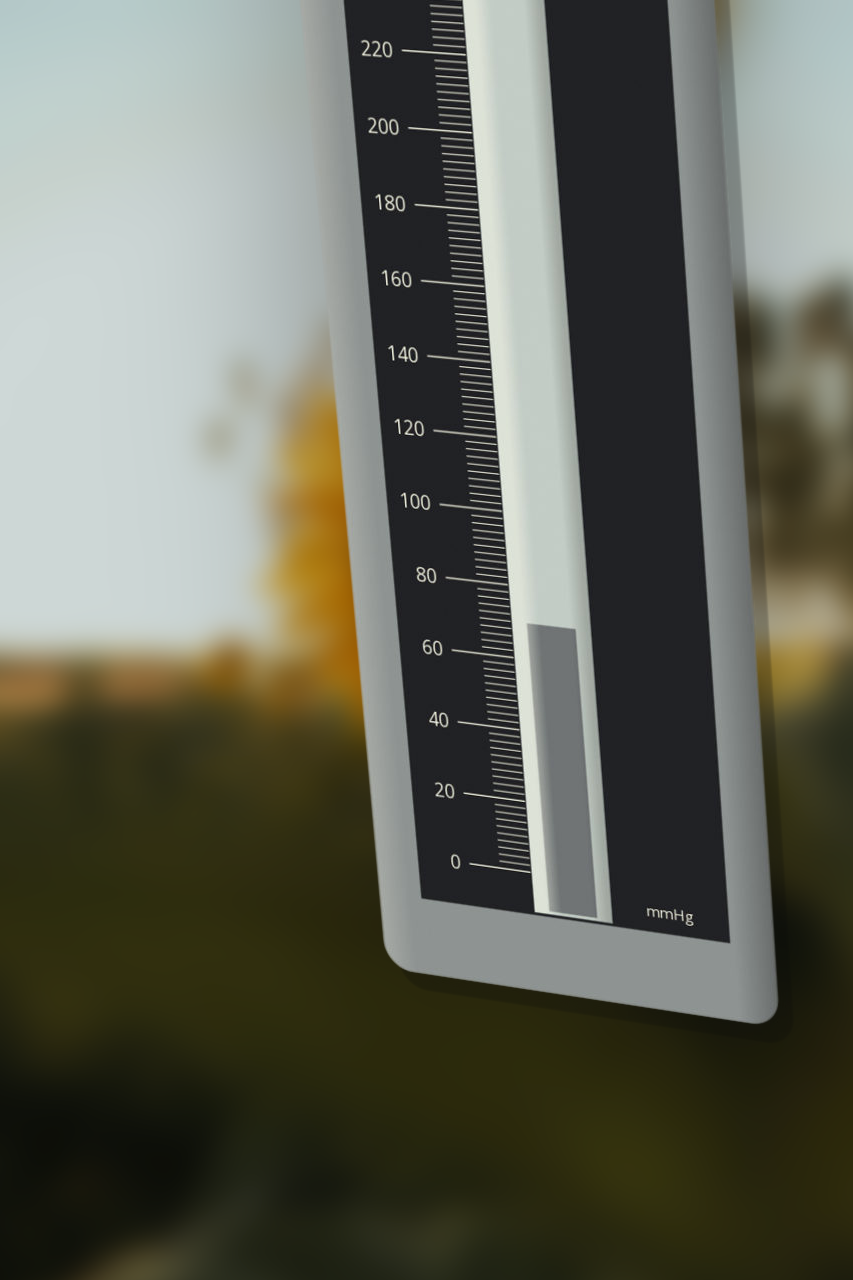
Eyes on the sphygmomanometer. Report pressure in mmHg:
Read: 70 mmHg
